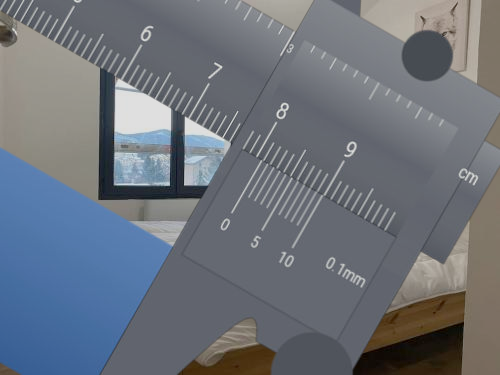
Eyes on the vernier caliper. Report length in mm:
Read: 80.8 mm
